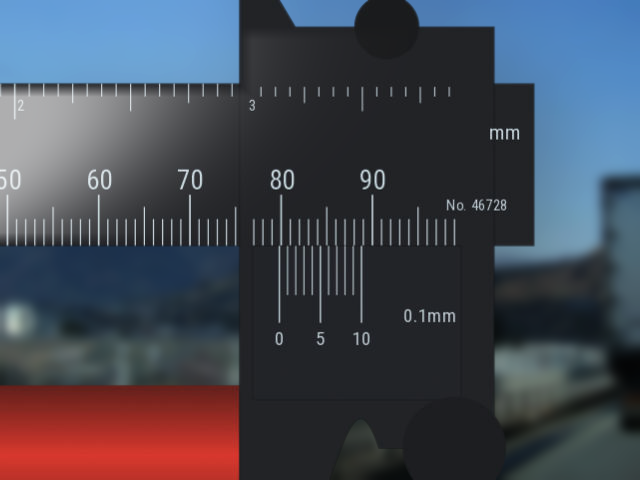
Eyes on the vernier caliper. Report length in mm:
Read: 79.8 mm
